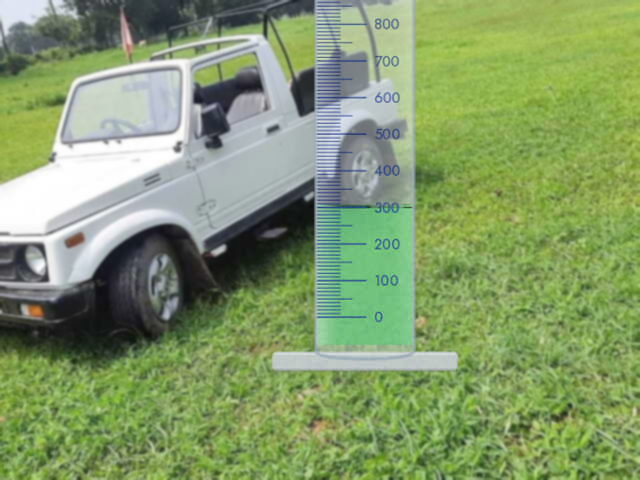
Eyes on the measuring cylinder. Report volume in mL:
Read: 300 mL
